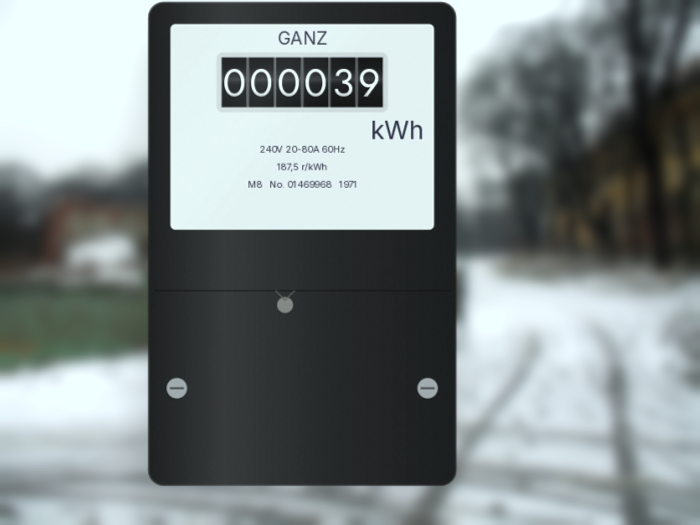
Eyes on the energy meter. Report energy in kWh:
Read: 39 kWh
